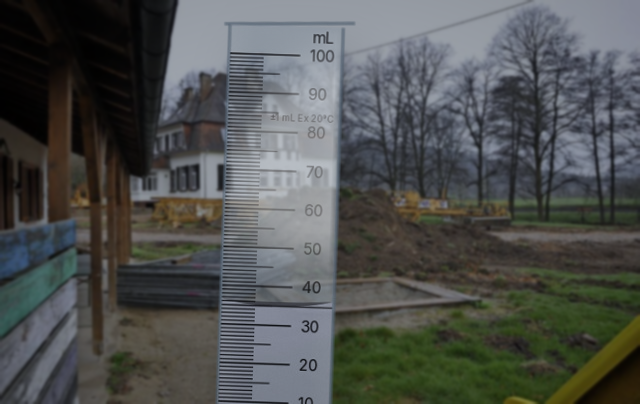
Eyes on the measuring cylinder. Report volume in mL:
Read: 35 mL
